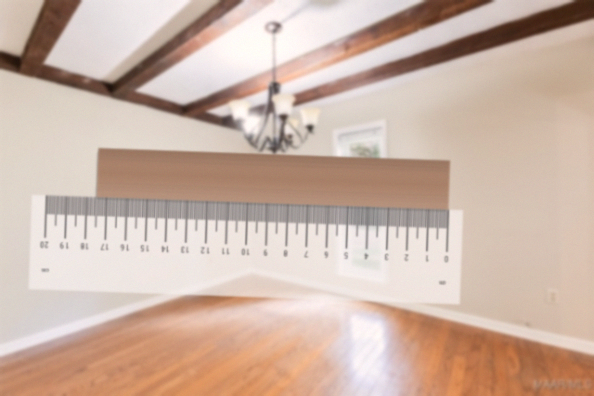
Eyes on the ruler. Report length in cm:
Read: 17.5 cm
